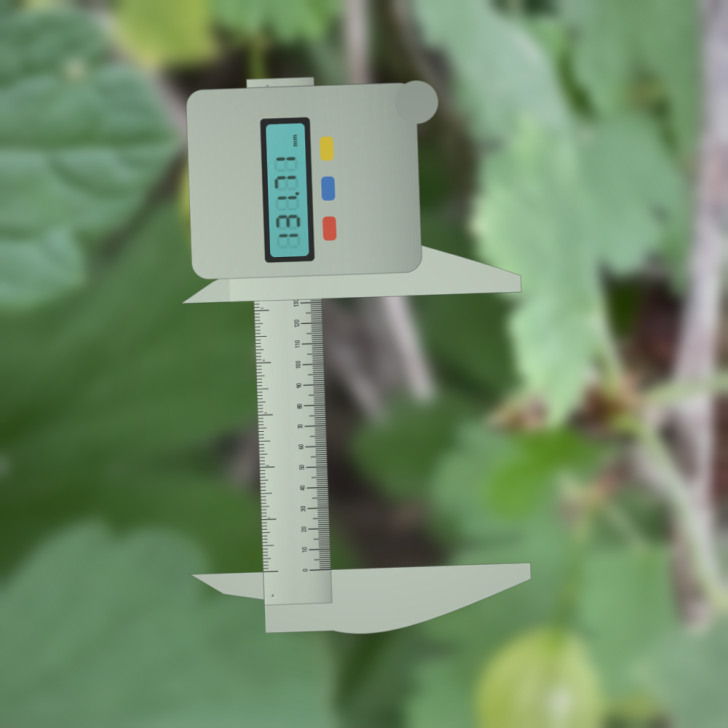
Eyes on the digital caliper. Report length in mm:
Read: 131.71 mm
